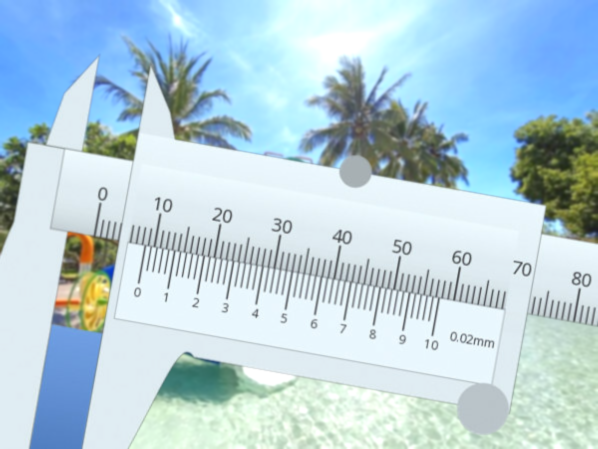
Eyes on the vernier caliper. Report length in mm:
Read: 8.5 mm
